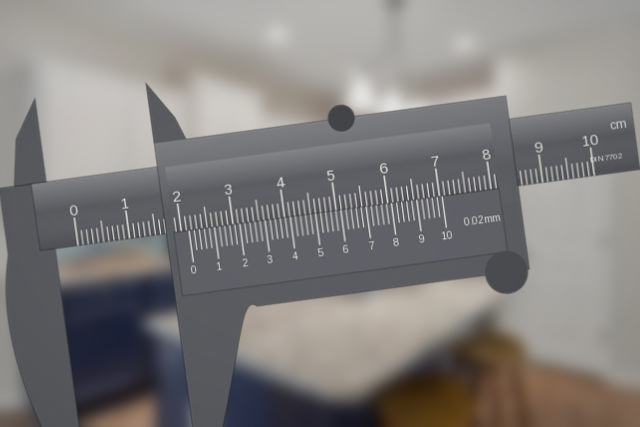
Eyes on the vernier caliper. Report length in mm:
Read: 21.5 mm
